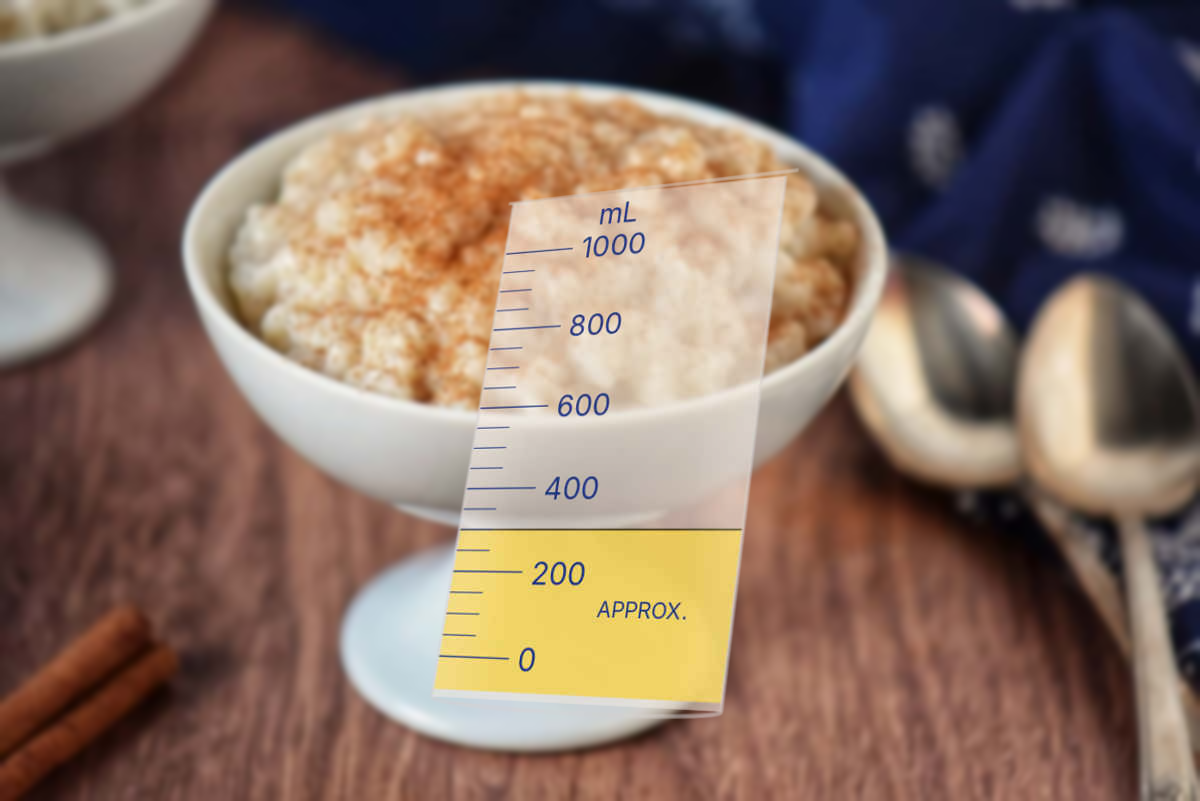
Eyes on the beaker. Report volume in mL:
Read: 300 mL
